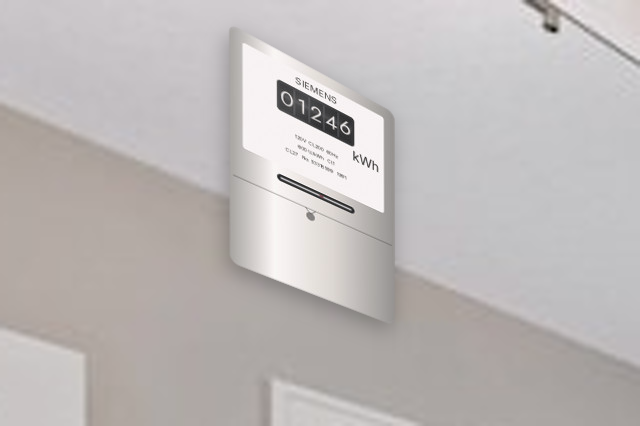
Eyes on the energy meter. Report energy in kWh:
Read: 1246 kWh
